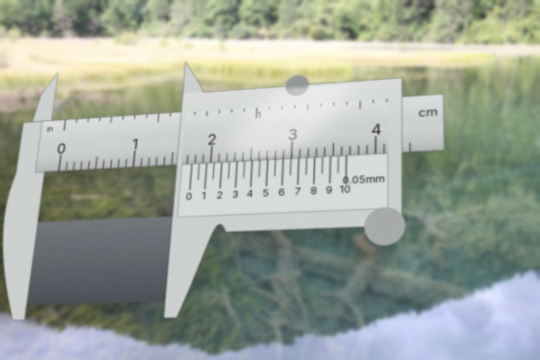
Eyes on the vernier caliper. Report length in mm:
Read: 17.6 mm
